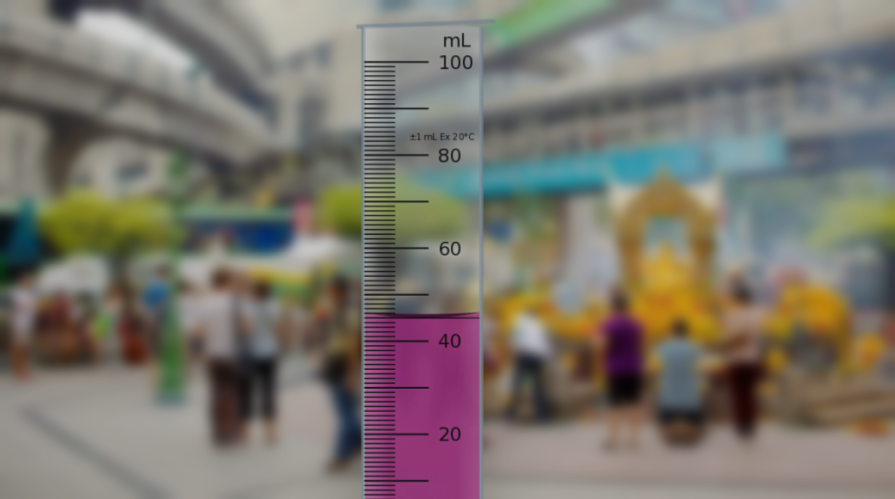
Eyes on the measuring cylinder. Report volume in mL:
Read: 45 mL
